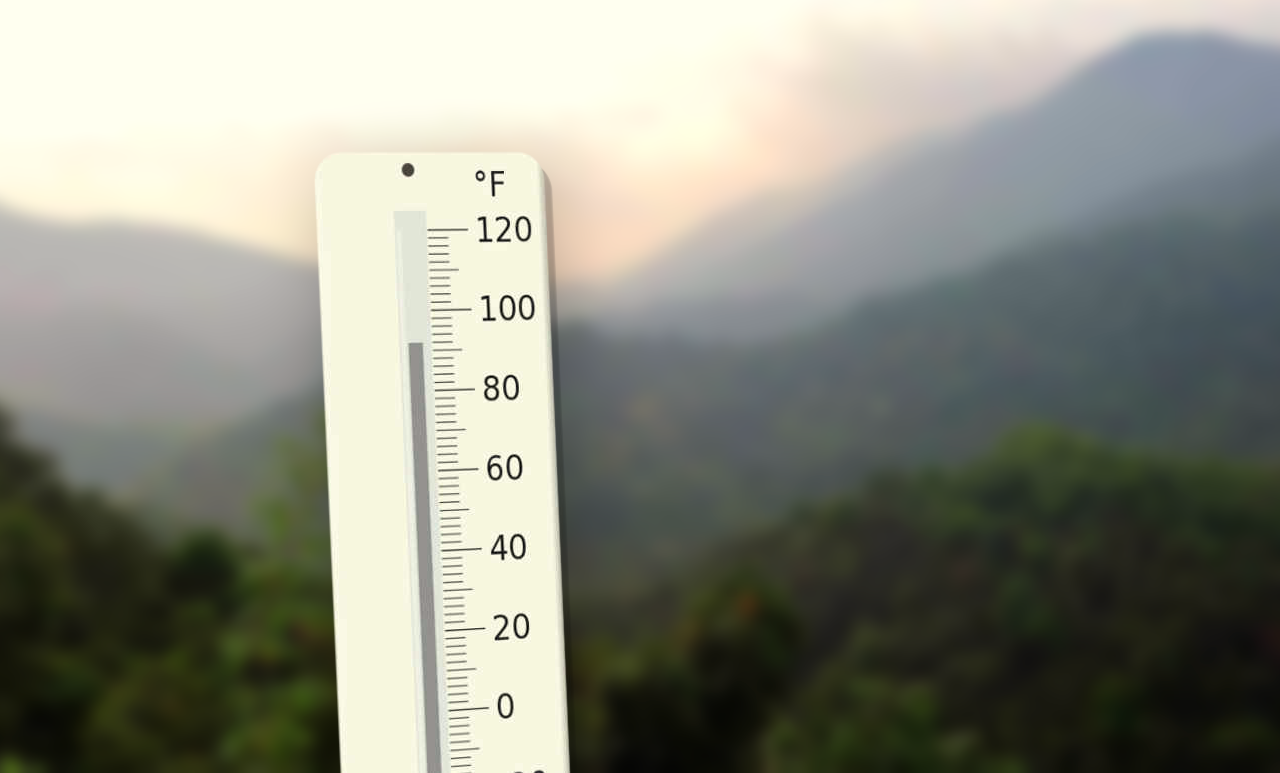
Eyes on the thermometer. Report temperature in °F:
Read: 92 °F
